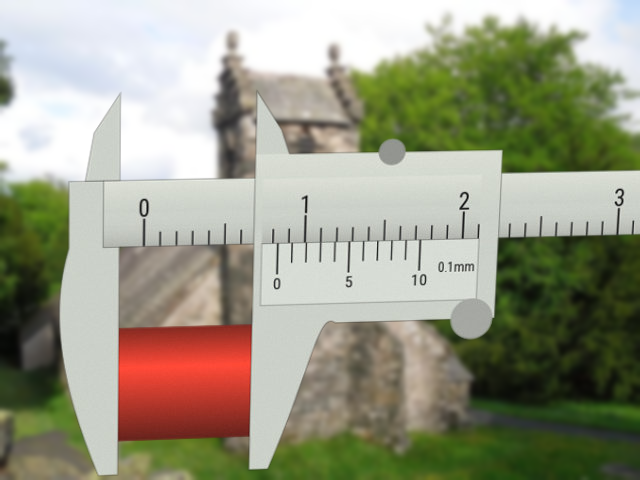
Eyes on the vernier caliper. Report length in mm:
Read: 8.3 mm
